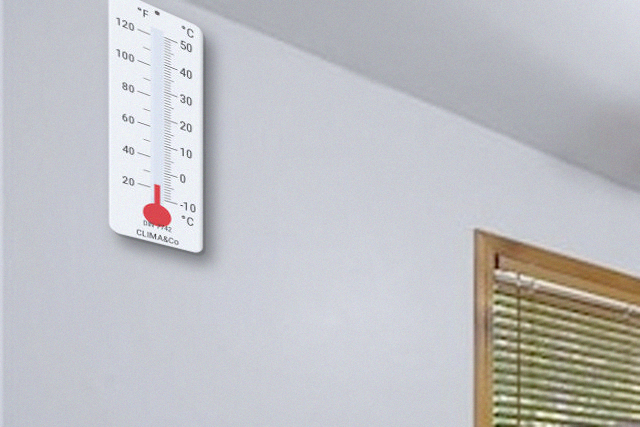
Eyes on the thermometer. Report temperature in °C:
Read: -5 °C
